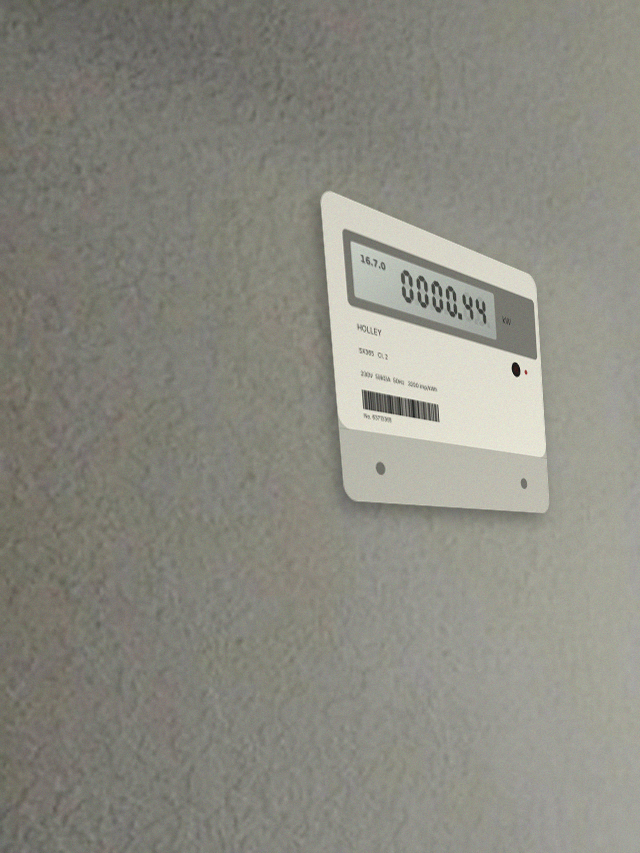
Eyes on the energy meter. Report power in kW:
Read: 0.44 kW
